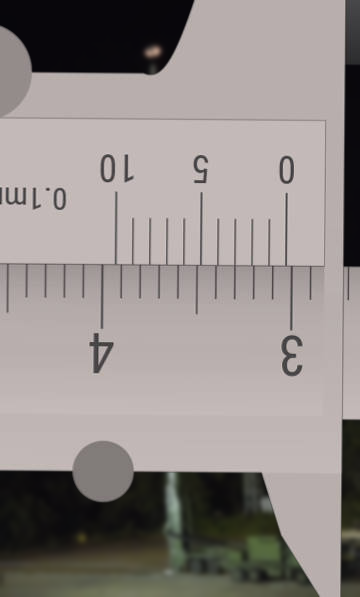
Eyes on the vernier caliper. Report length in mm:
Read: 30.3 mm
